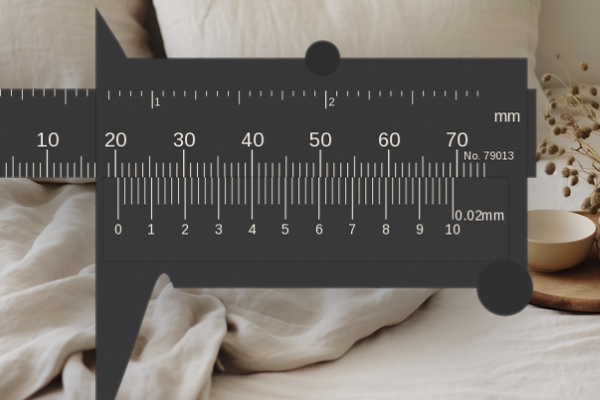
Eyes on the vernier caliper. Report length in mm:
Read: 20.4 mm
